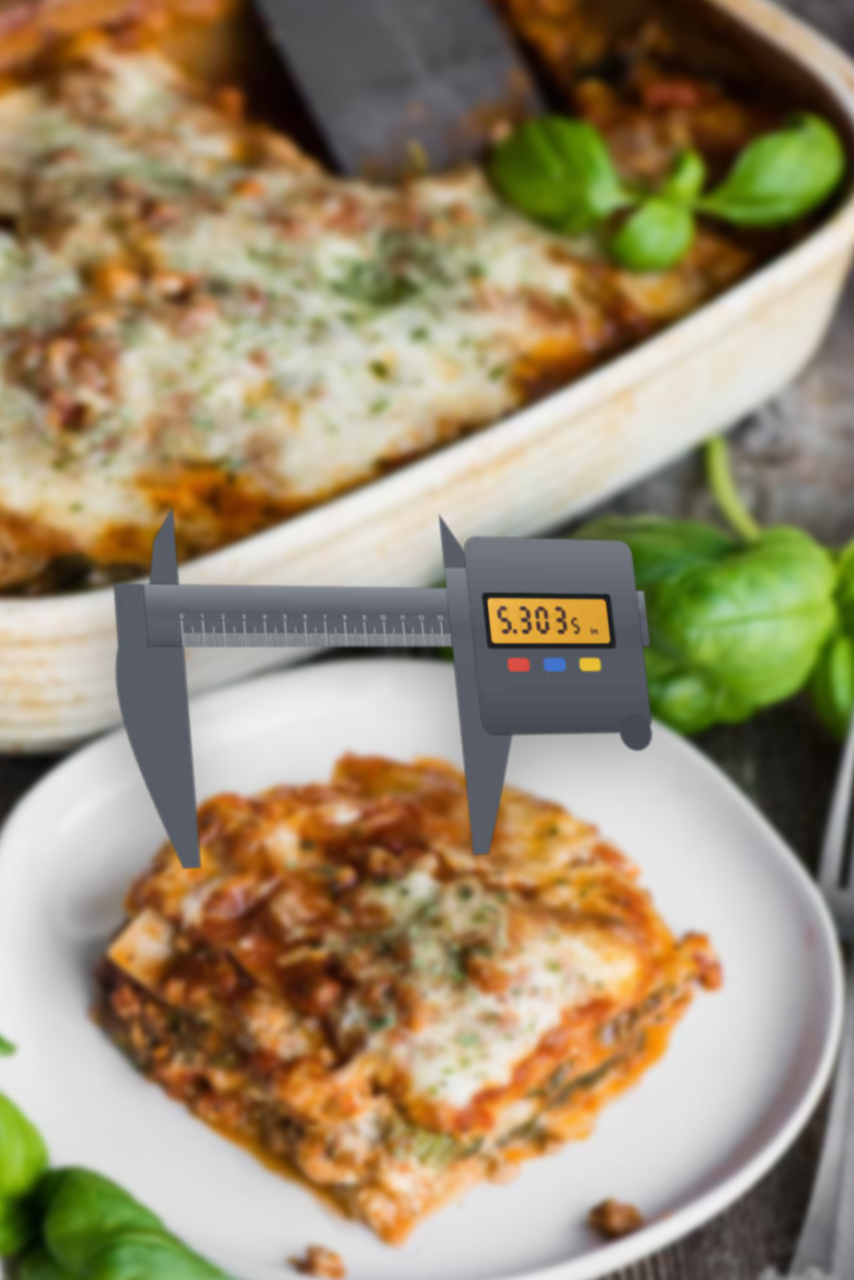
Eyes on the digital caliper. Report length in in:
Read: 5.3035 in
